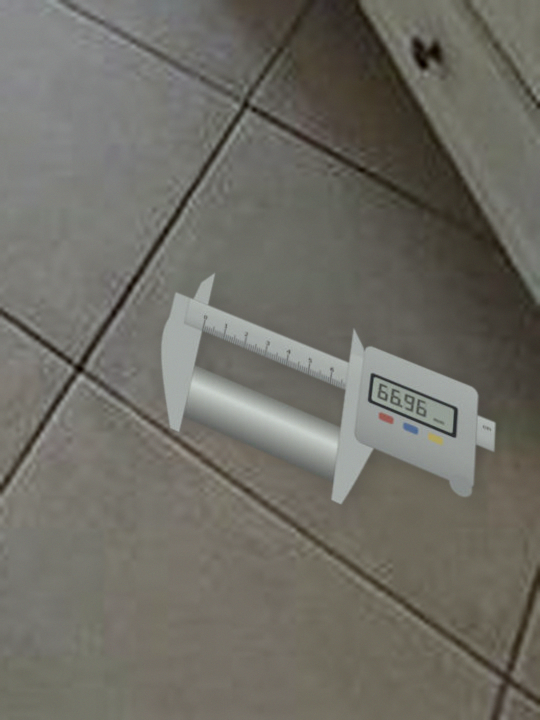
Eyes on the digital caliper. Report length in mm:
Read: 66.96 mm
